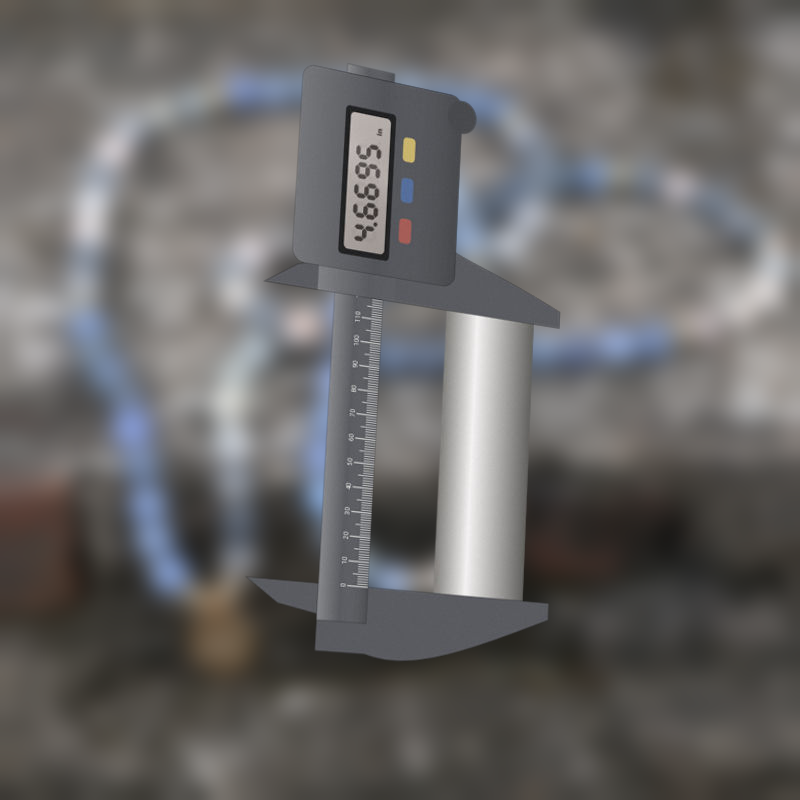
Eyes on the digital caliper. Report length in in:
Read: 4.6695 in
